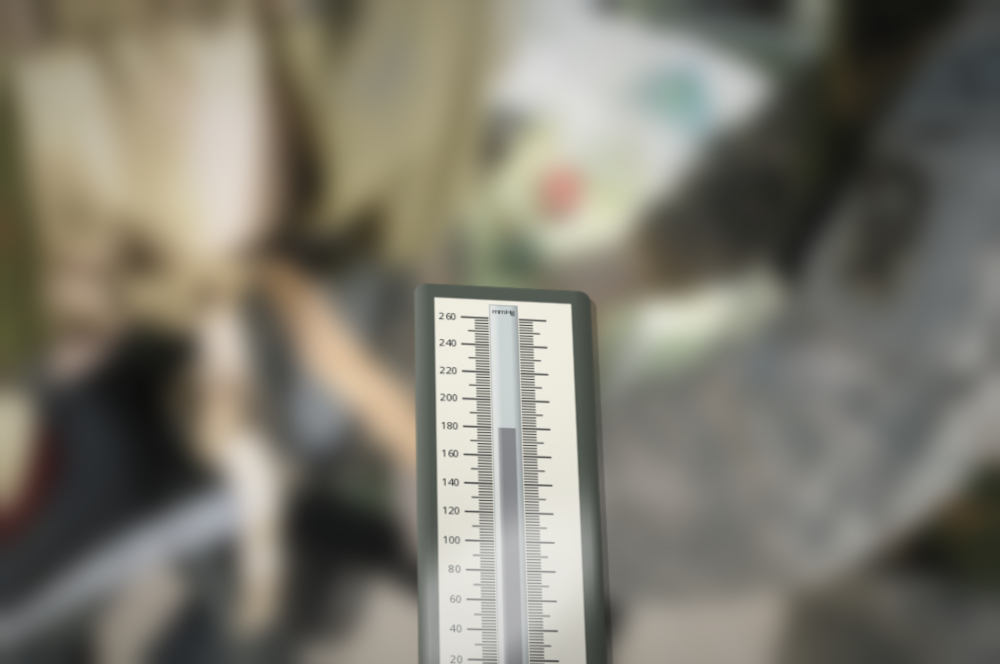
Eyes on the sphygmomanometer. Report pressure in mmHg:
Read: 180 mmHg
